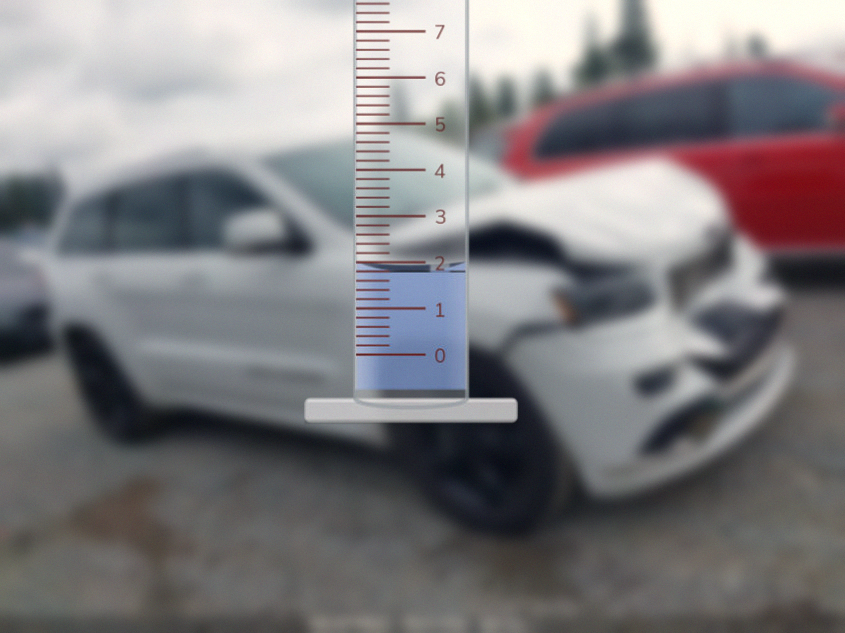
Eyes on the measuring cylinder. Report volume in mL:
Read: 1.8 mL
